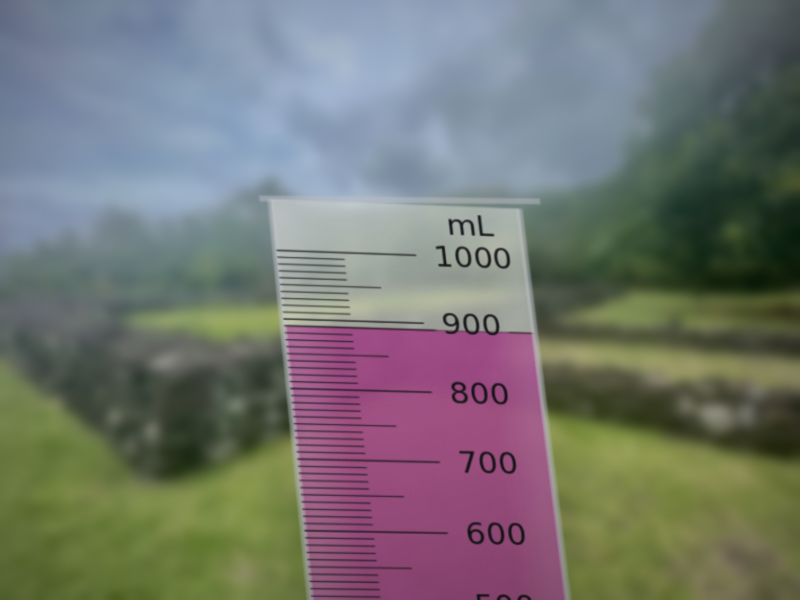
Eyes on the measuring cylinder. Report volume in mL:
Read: 890 mL
